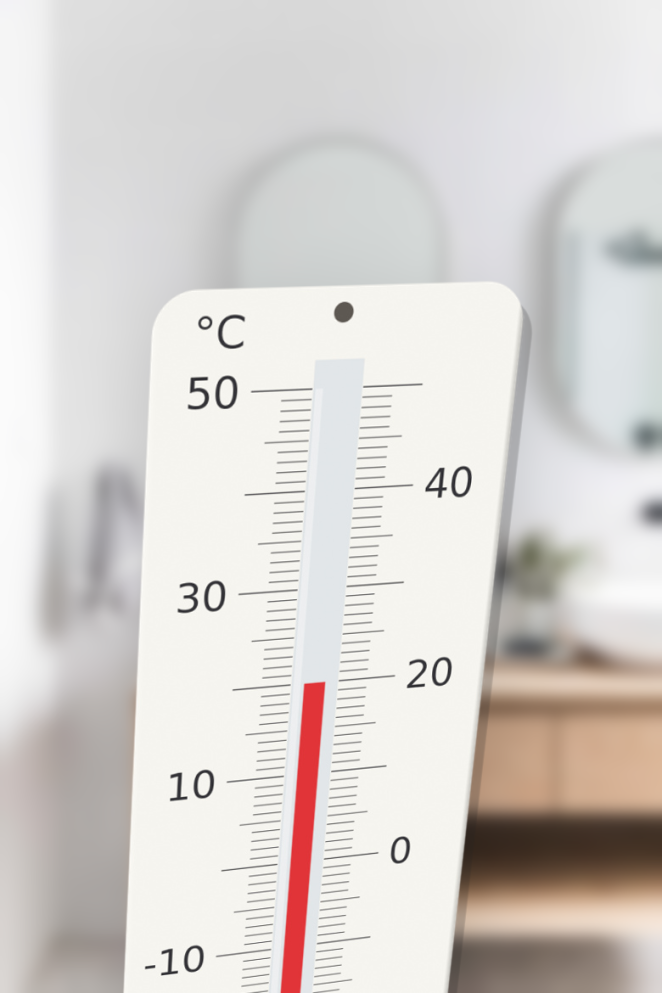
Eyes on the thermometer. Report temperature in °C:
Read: 20 °C
